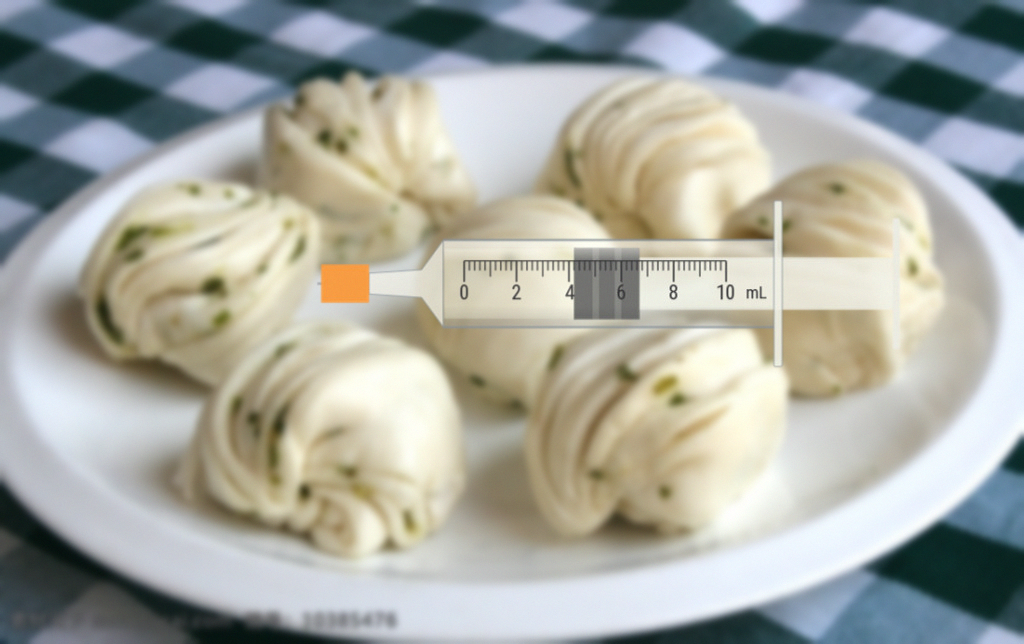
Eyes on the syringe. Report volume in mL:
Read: 4.2 mL
